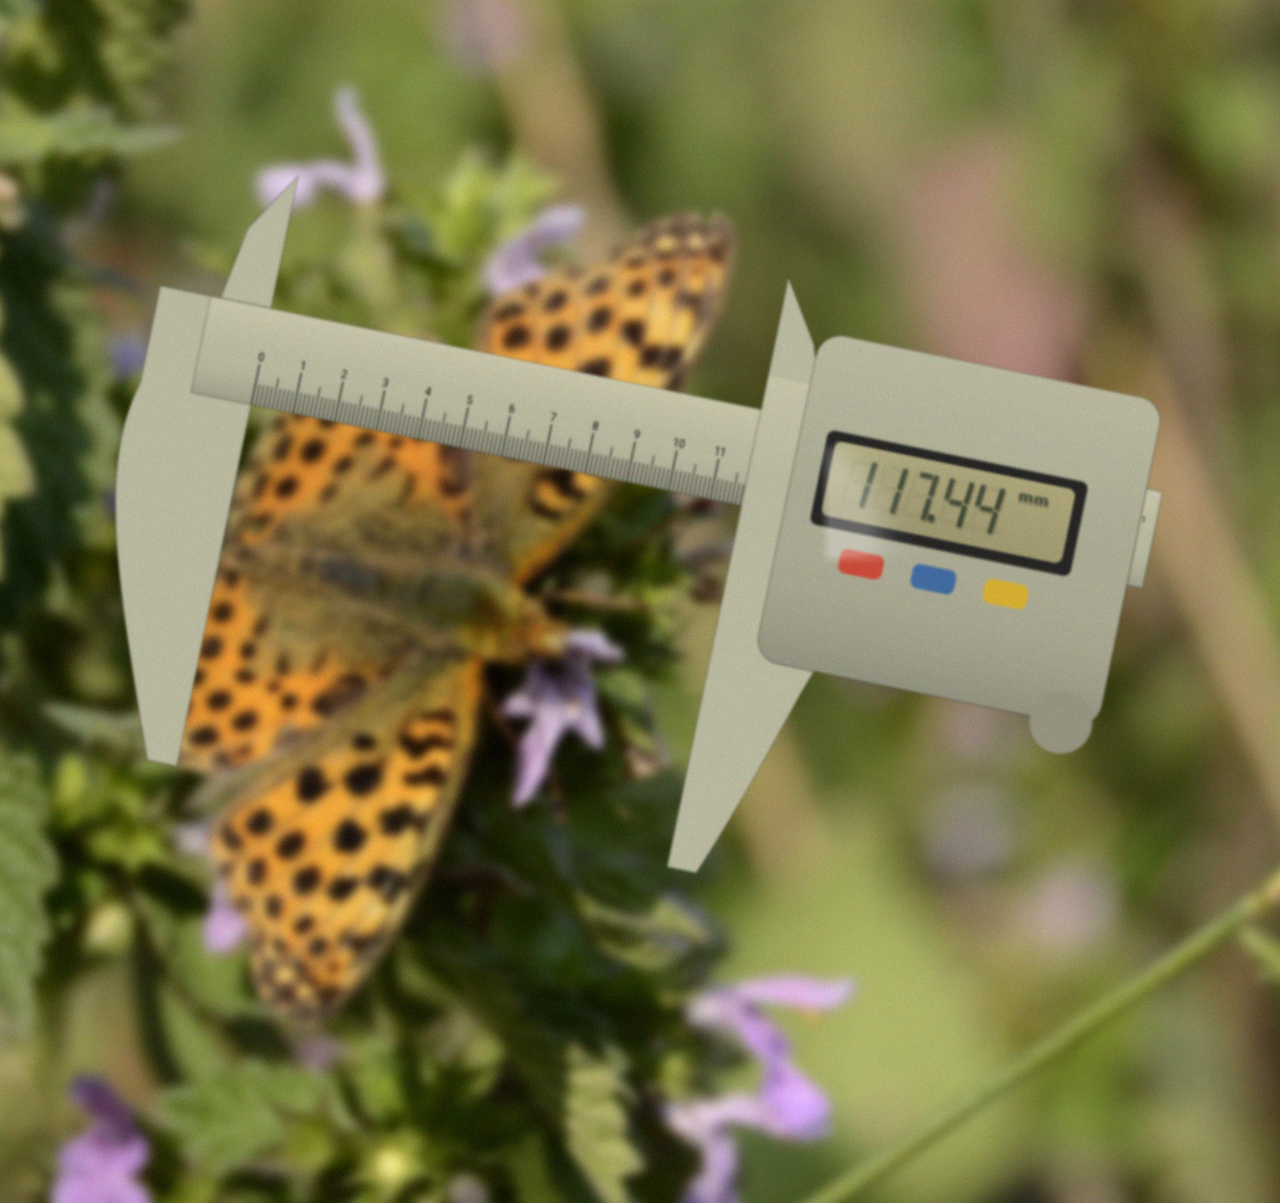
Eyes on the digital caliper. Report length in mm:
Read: 117.44 mm
